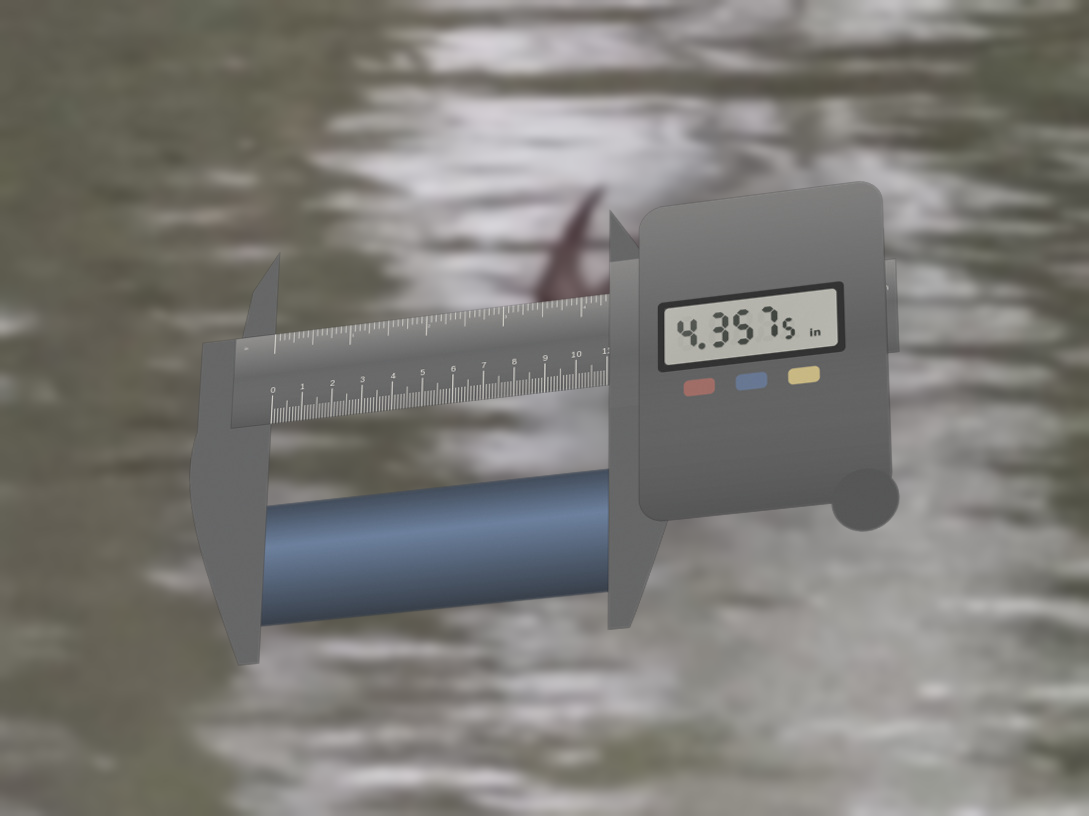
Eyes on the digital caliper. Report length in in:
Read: 4.3575 in
